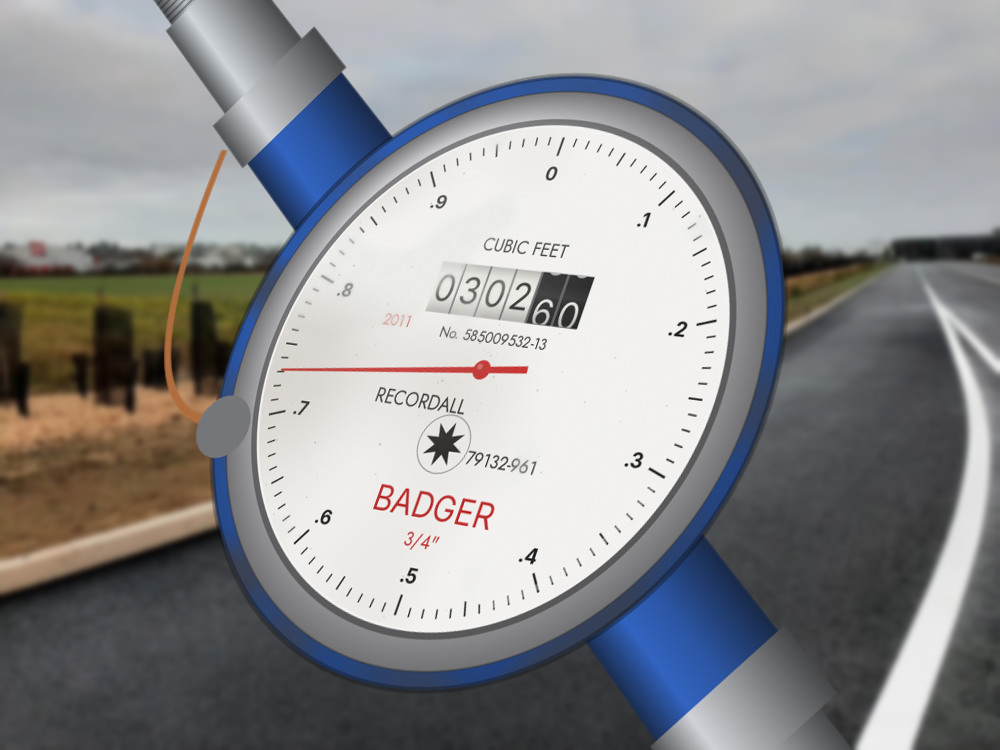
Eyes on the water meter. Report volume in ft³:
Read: 30259.73 ft³
